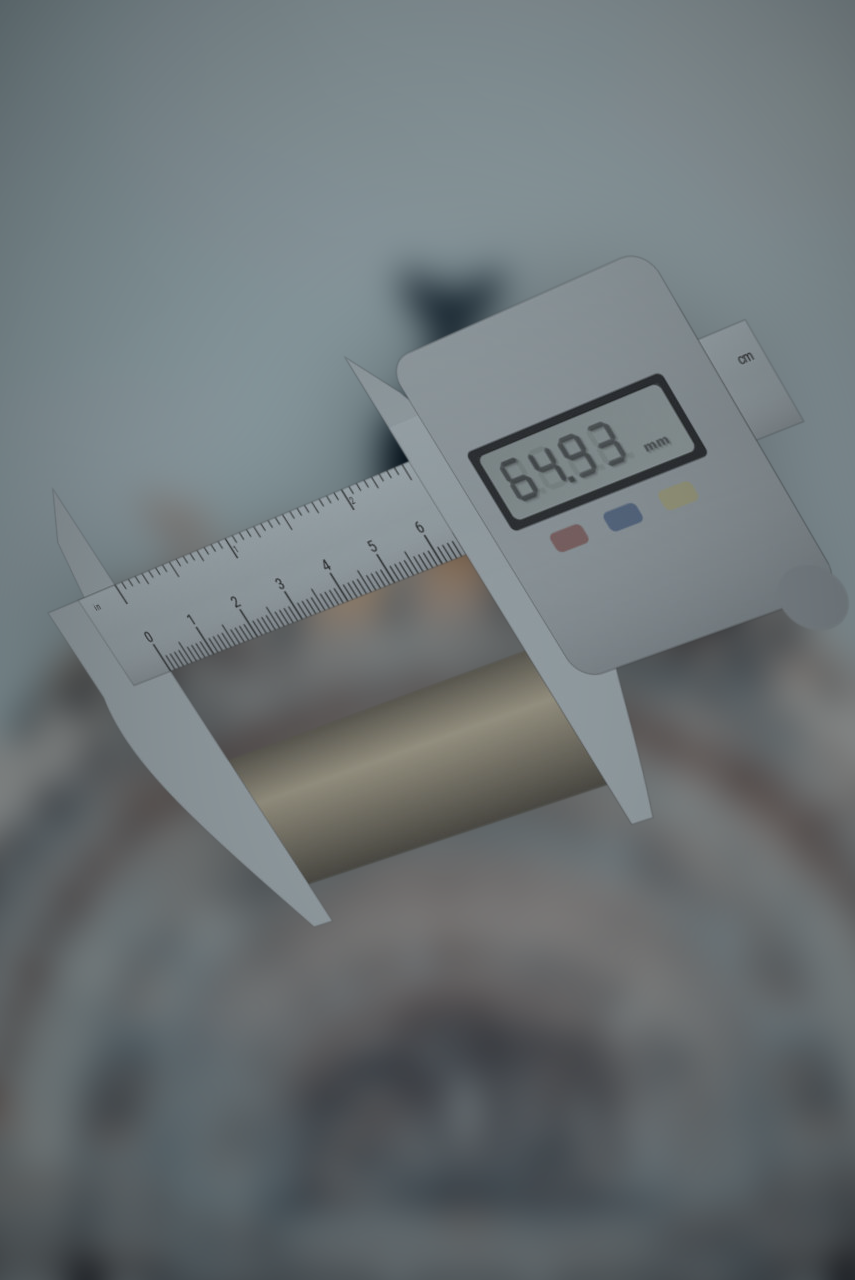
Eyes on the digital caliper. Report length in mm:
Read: 64.93 mm
